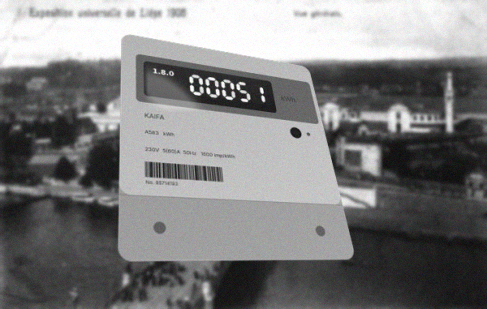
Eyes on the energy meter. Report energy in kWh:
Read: 51 kWh
